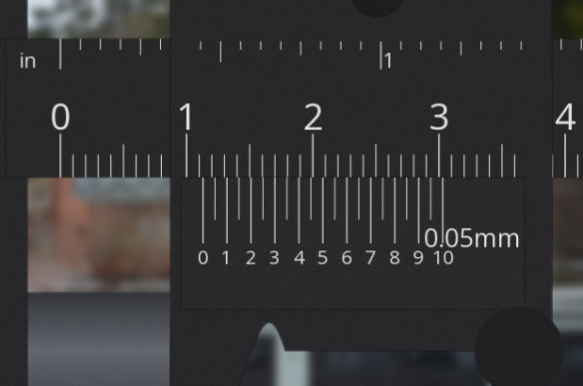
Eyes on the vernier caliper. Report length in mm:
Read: 11.3 mm
